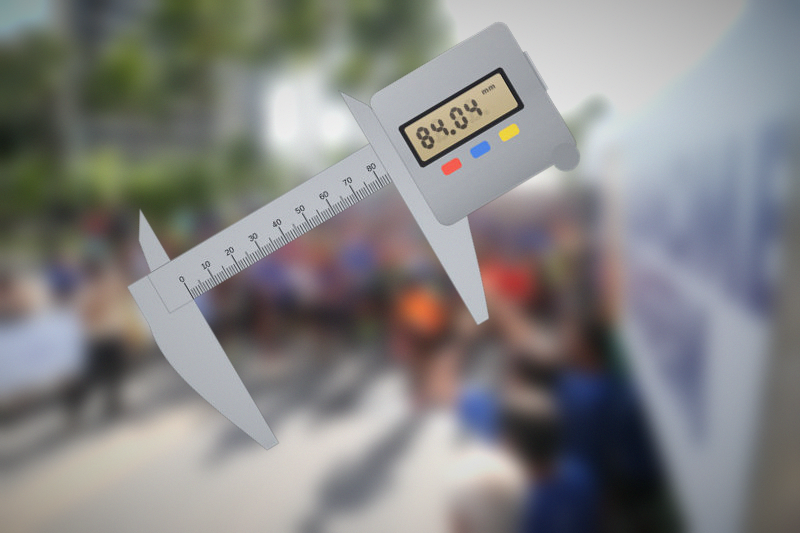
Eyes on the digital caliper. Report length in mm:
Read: 84.04 mm
